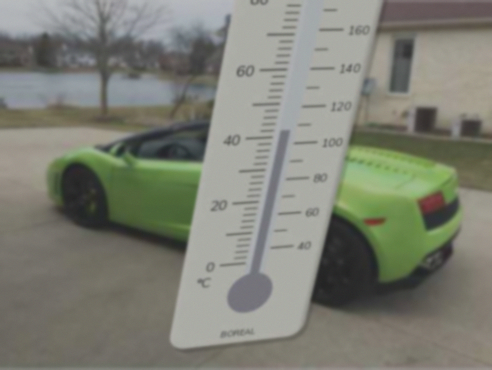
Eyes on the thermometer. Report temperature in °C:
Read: 42 °C
